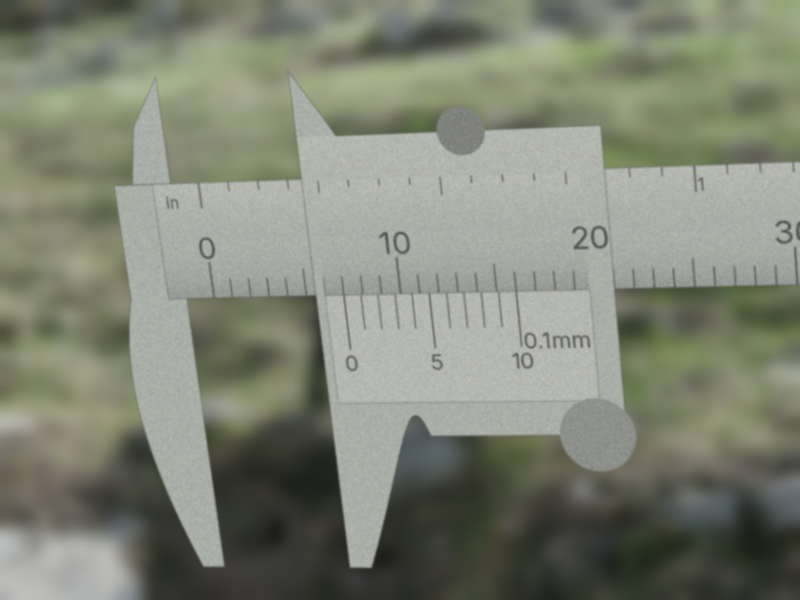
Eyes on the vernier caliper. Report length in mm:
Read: 7.0 mm
